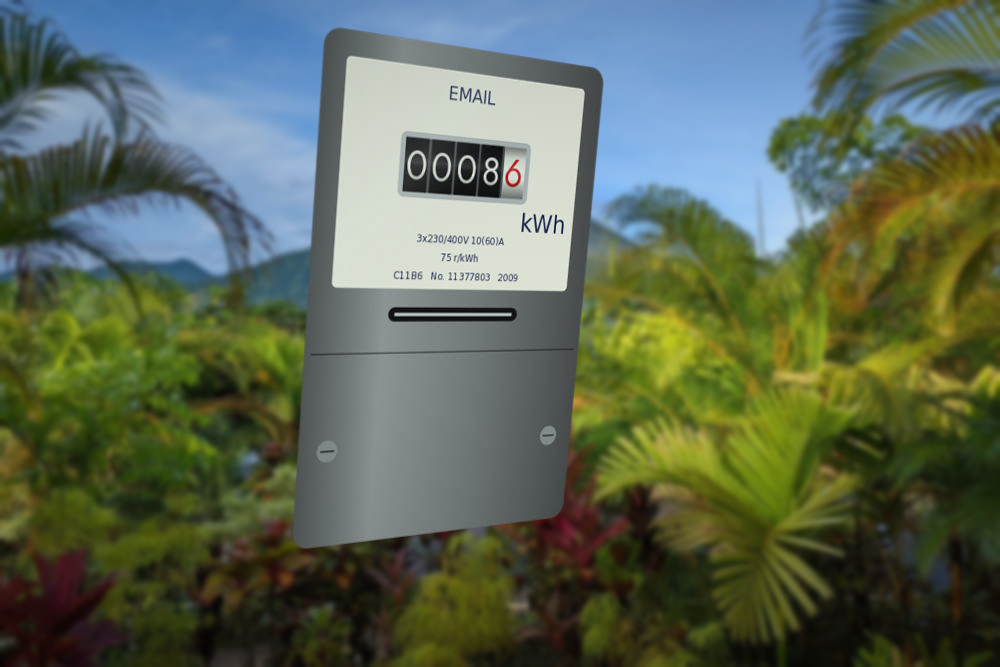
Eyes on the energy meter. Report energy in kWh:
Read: 8.6 kWh
